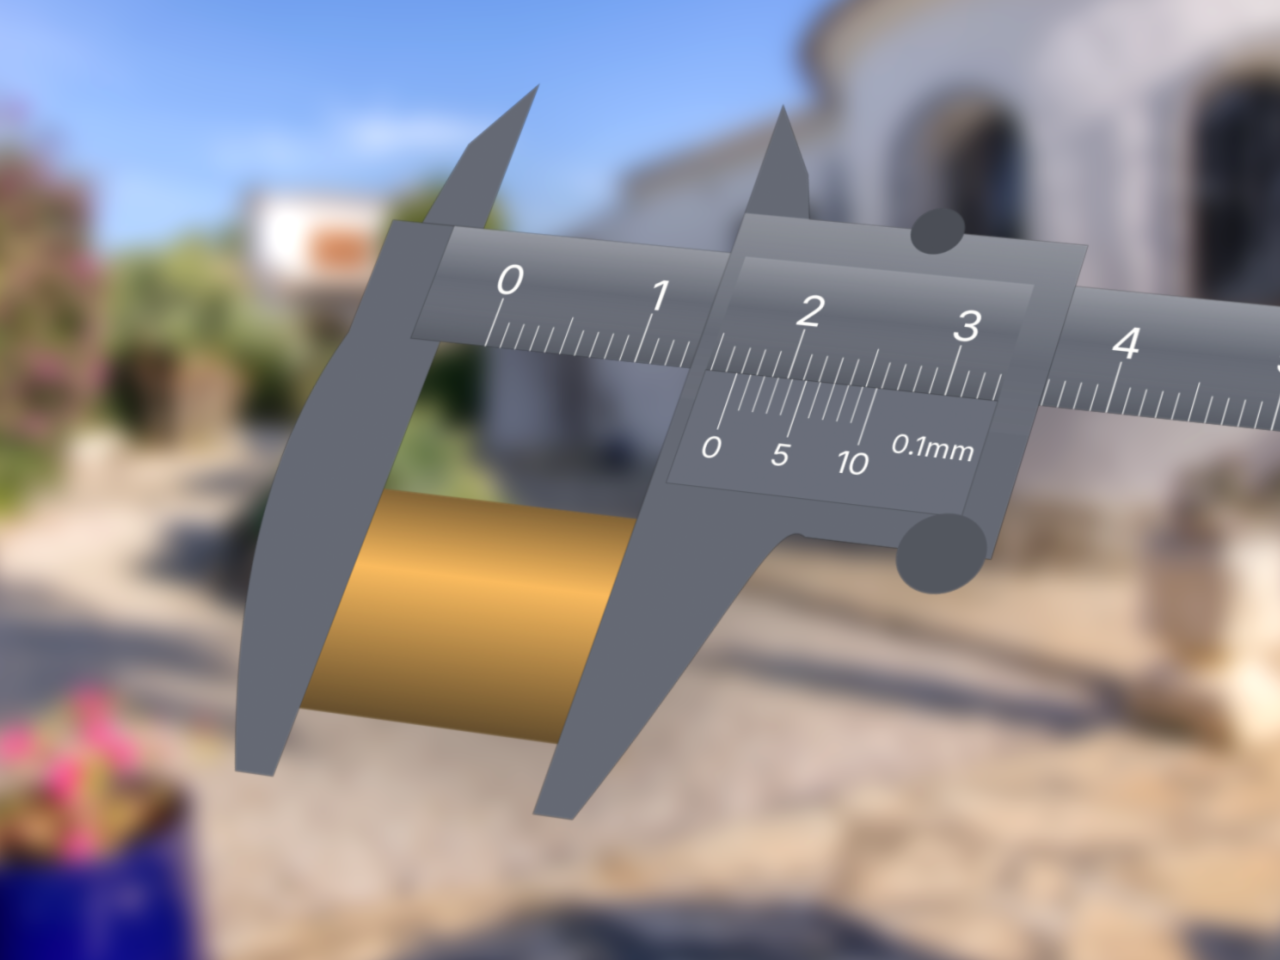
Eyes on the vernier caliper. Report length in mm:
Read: 16.7 mm
